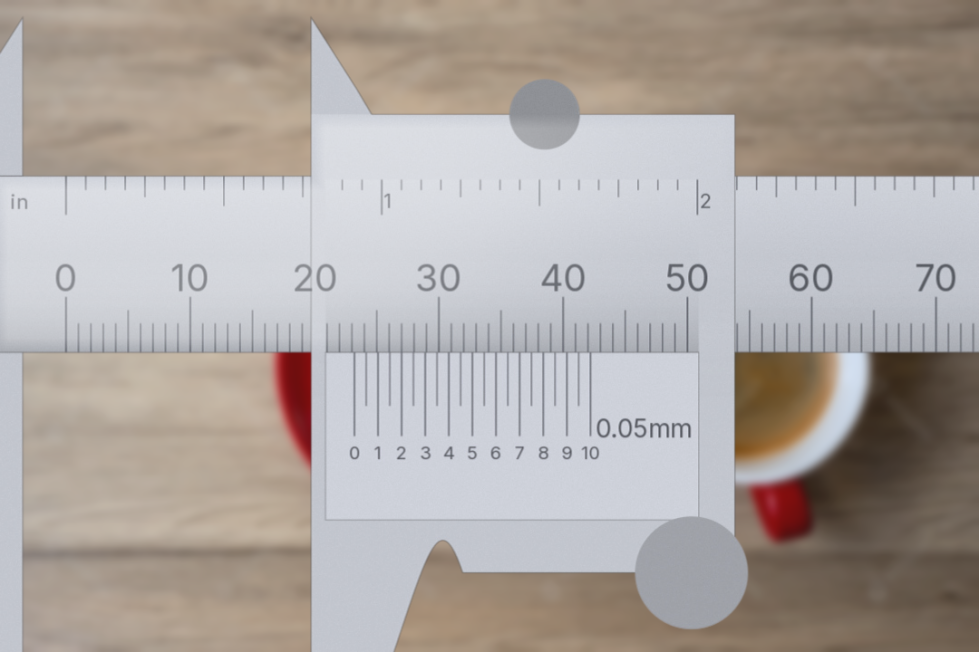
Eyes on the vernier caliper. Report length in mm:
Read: 23.2 mm
